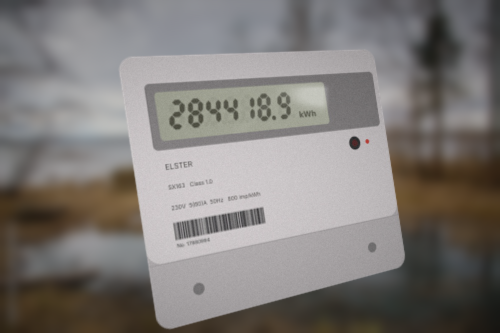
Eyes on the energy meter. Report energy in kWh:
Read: 284418.9 kWh
